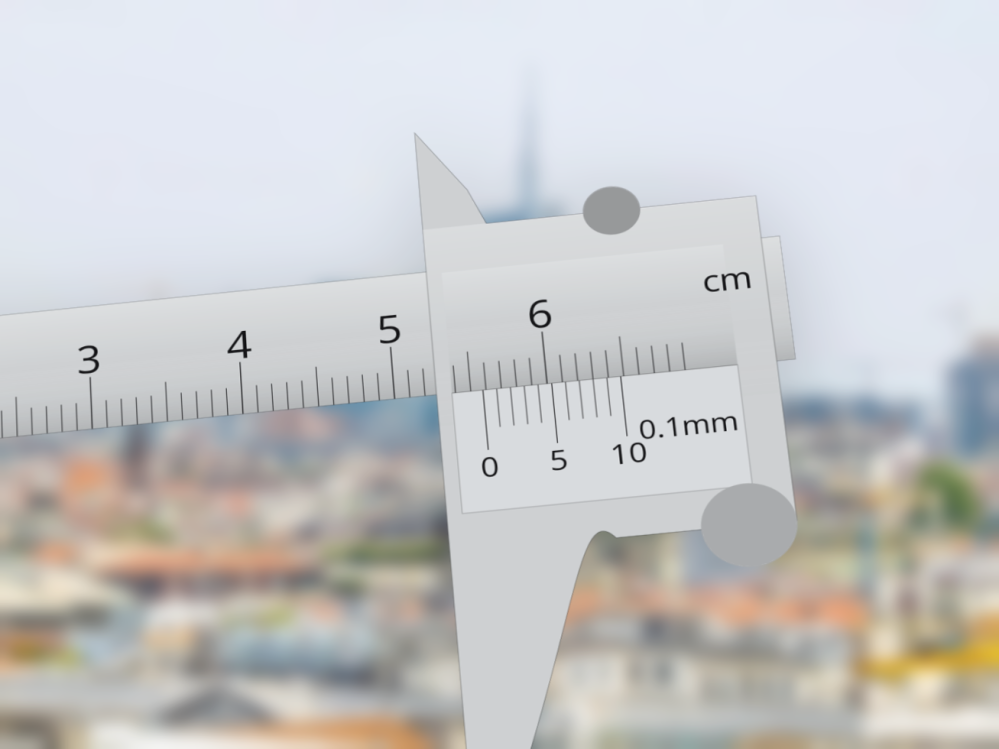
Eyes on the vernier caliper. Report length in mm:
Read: 55.8 mm
